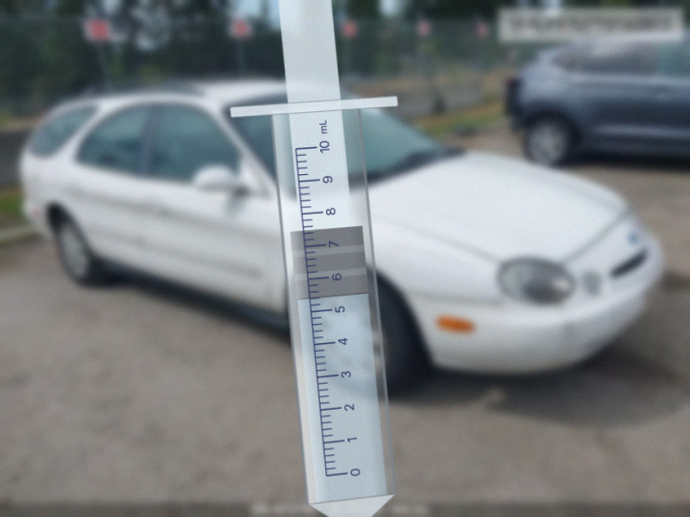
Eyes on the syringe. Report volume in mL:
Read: 5.4 mL
